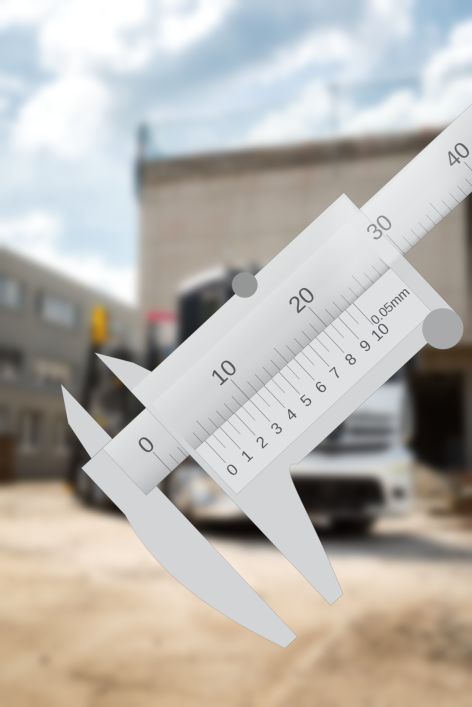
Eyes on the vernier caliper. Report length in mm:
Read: 4.3 mm
